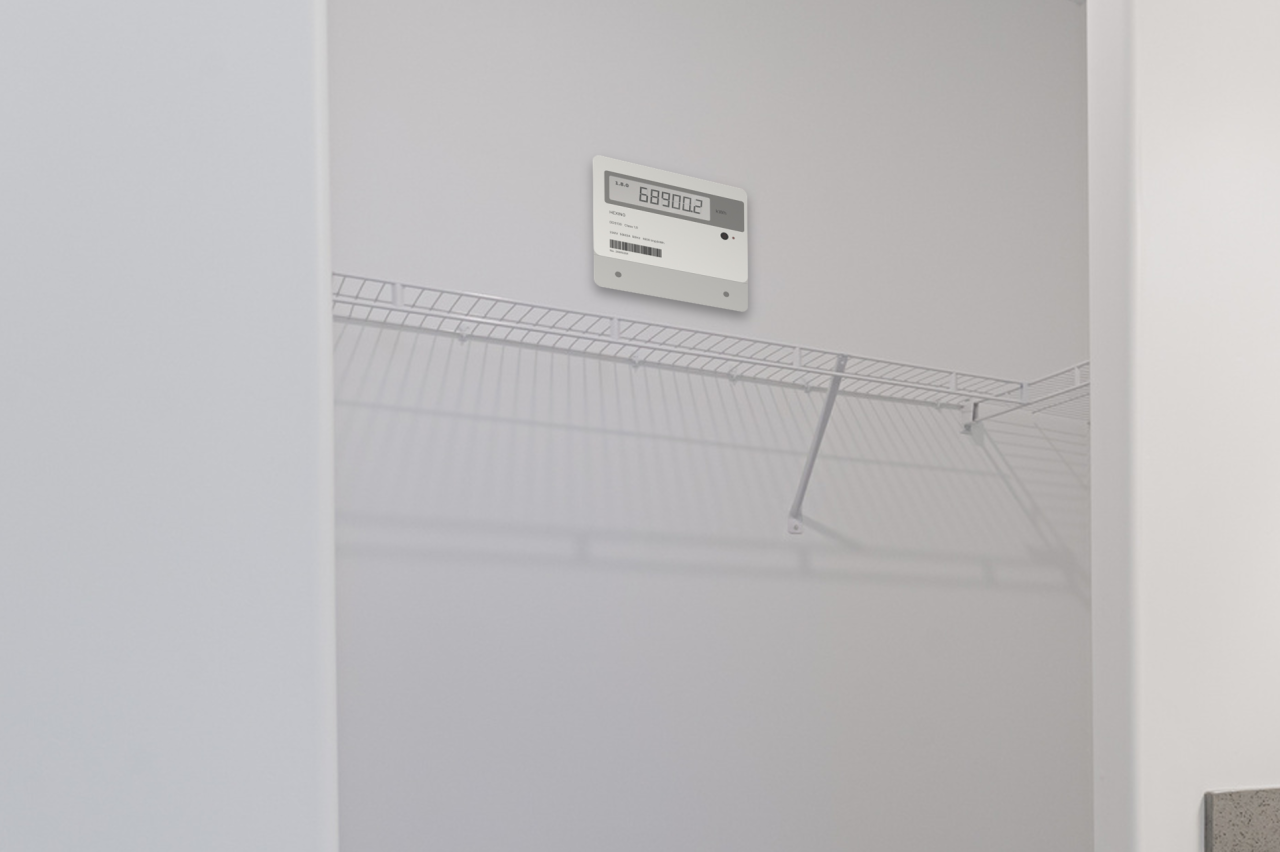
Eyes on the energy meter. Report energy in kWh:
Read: 68900.2 kWh
